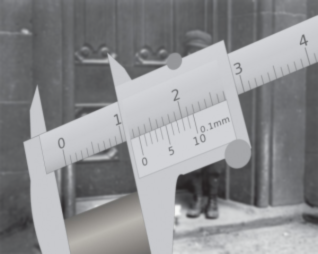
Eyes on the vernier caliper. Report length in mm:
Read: 12.8 mm
